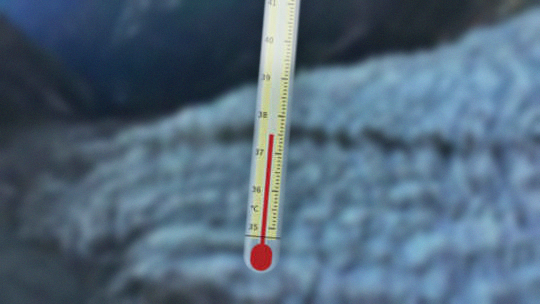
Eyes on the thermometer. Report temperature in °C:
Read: 37.5 °C
